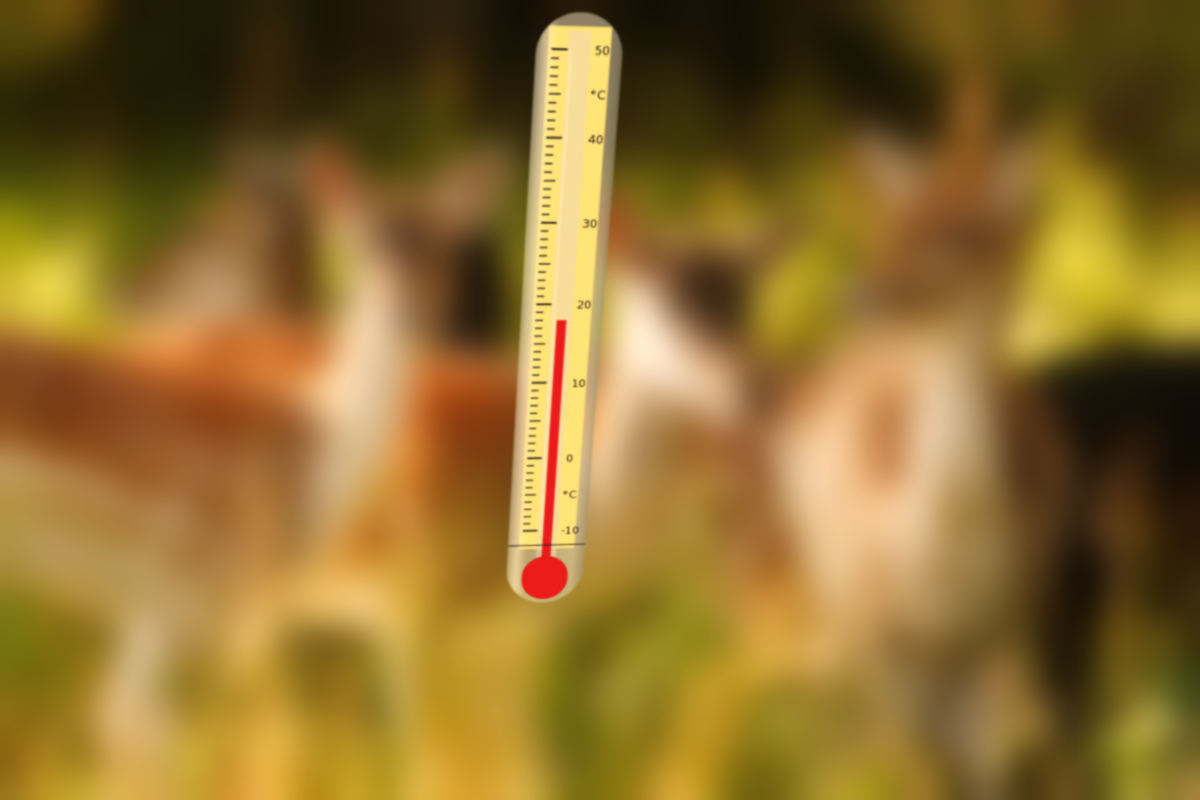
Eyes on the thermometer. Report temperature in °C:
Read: 18 °C
